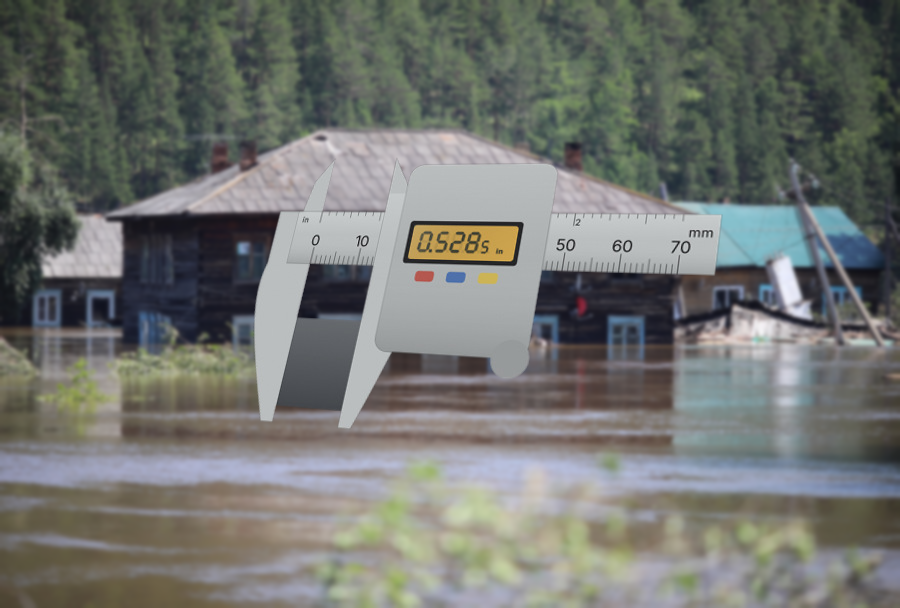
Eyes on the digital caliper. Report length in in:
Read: 0.5285 in
